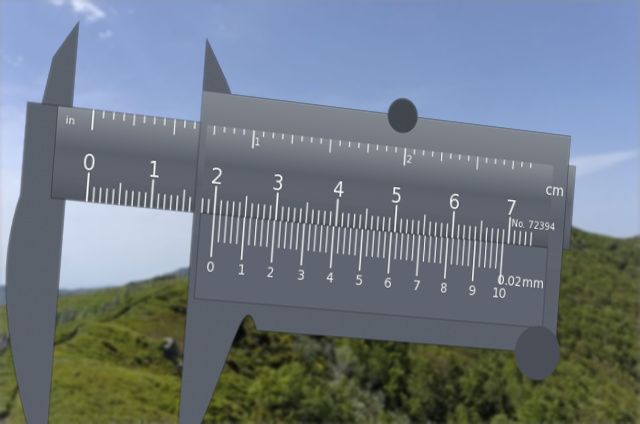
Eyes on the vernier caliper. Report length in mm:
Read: 20.0 mm
